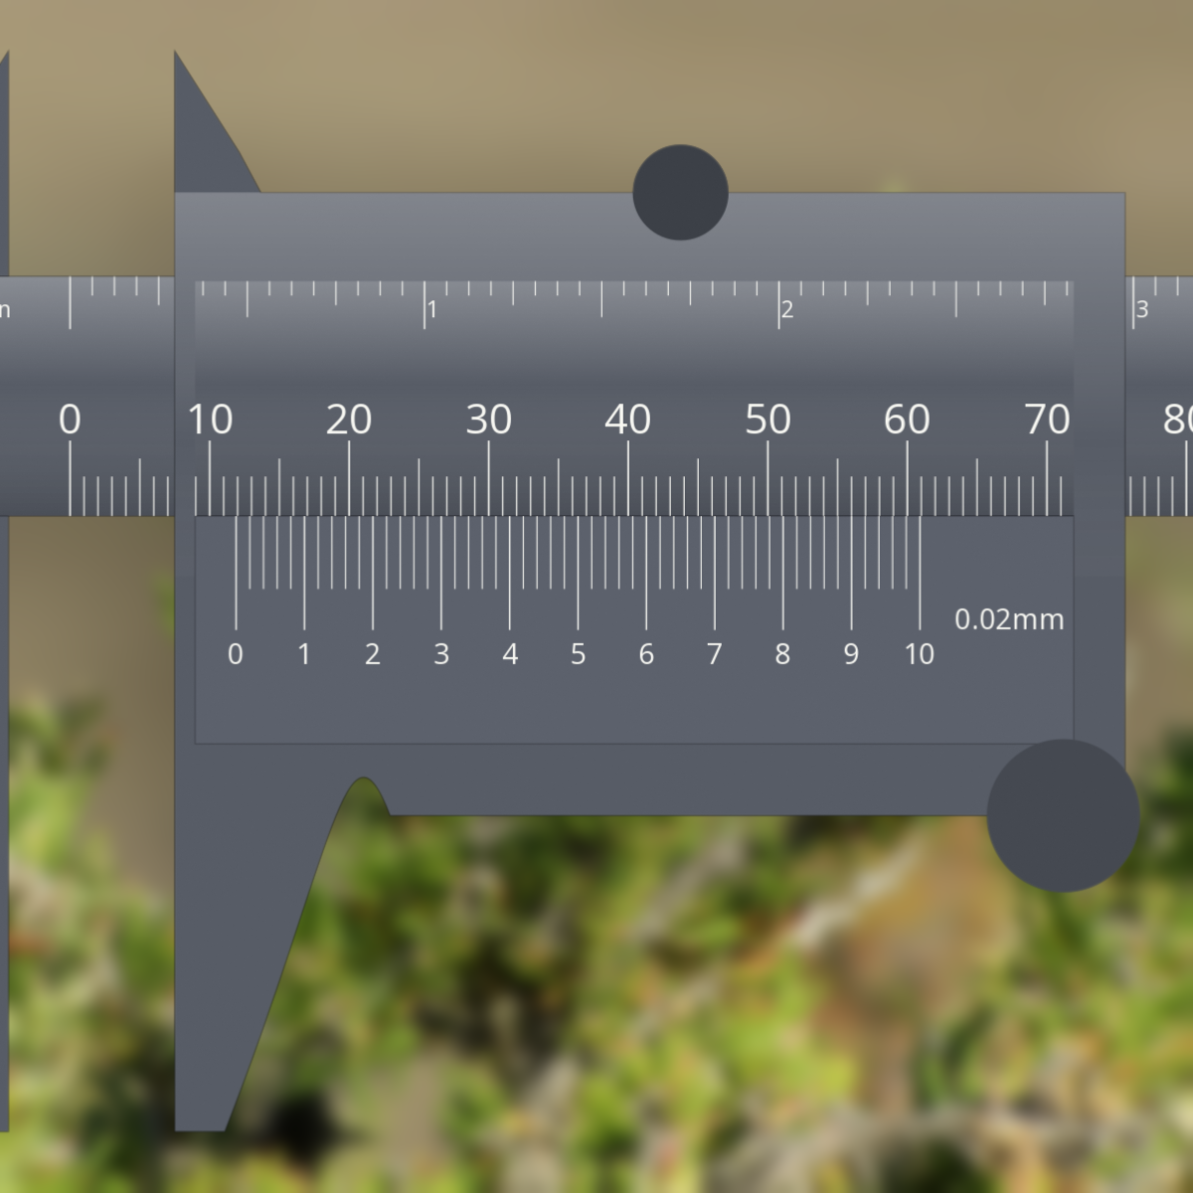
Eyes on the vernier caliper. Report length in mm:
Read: 11.9 mm
